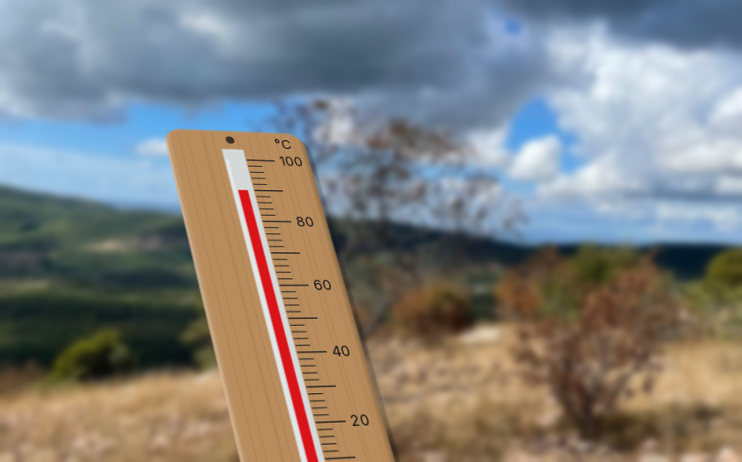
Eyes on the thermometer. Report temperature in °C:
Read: 90 °C
